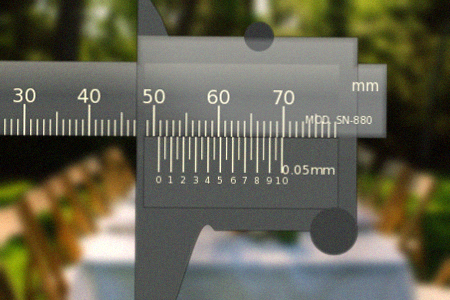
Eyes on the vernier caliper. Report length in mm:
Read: 50.8 mm
